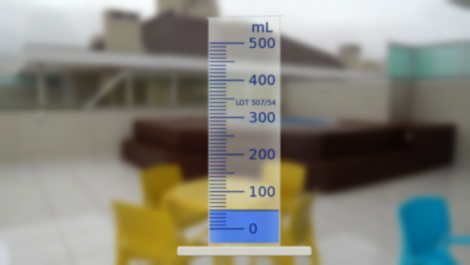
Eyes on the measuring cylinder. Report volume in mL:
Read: 50 mL
